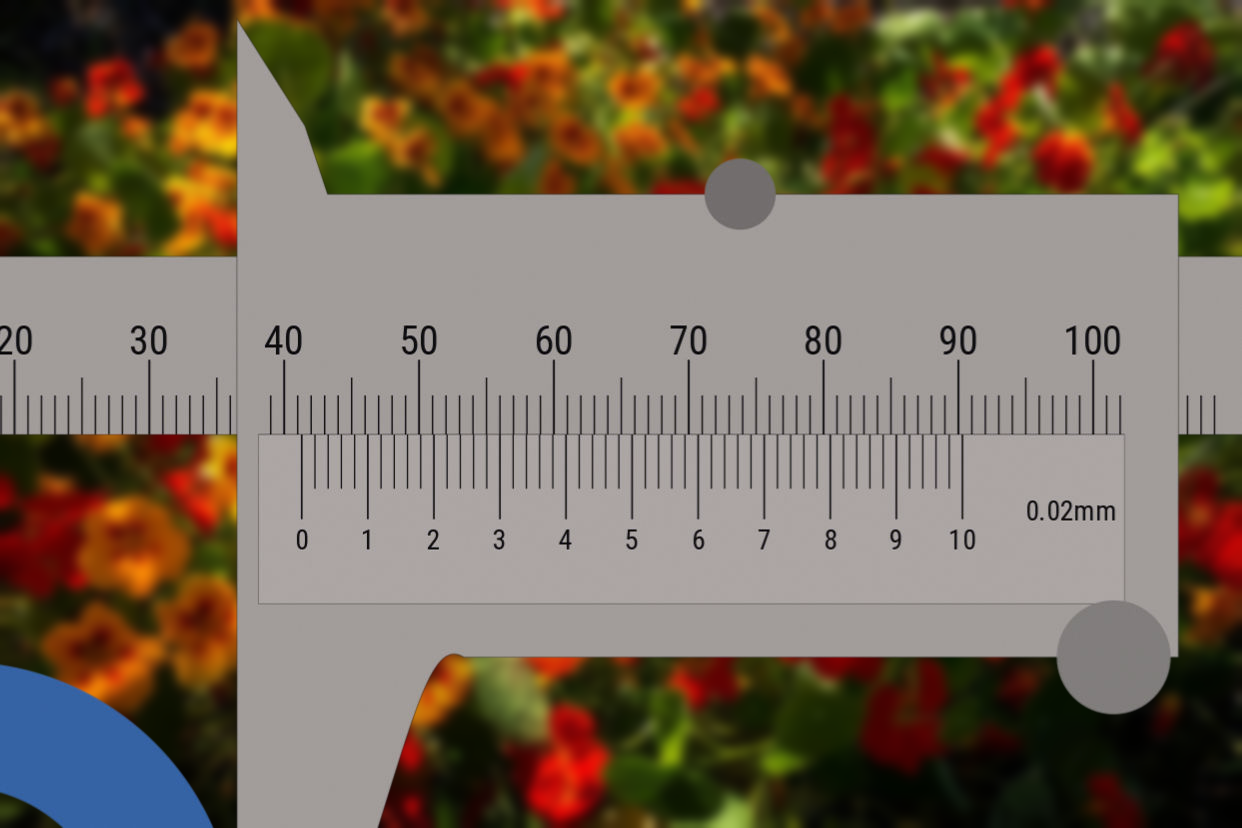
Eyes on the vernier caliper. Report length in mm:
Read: 41.3 mm
